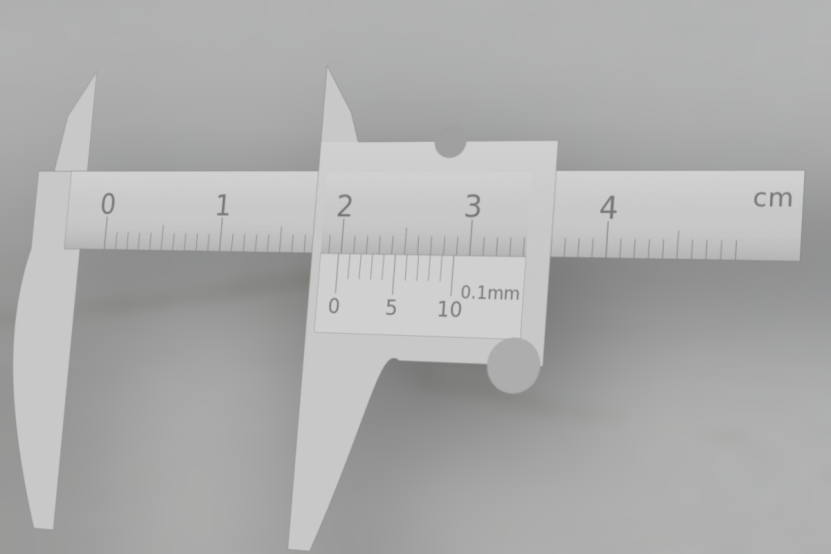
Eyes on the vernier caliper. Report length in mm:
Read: 19.8 mm
